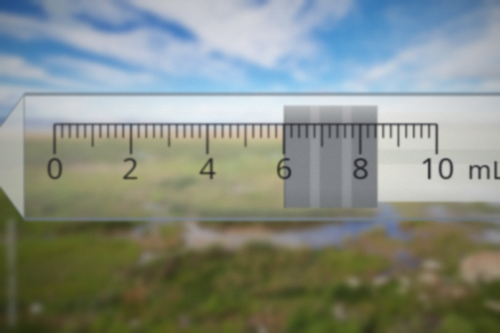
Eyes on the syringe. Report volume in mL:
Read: 6 mL
